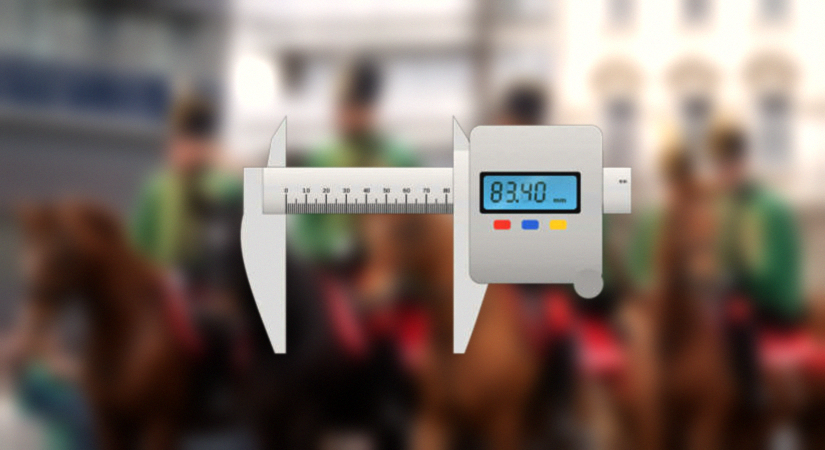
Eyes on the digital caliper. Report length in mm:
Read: 83.40 mm
